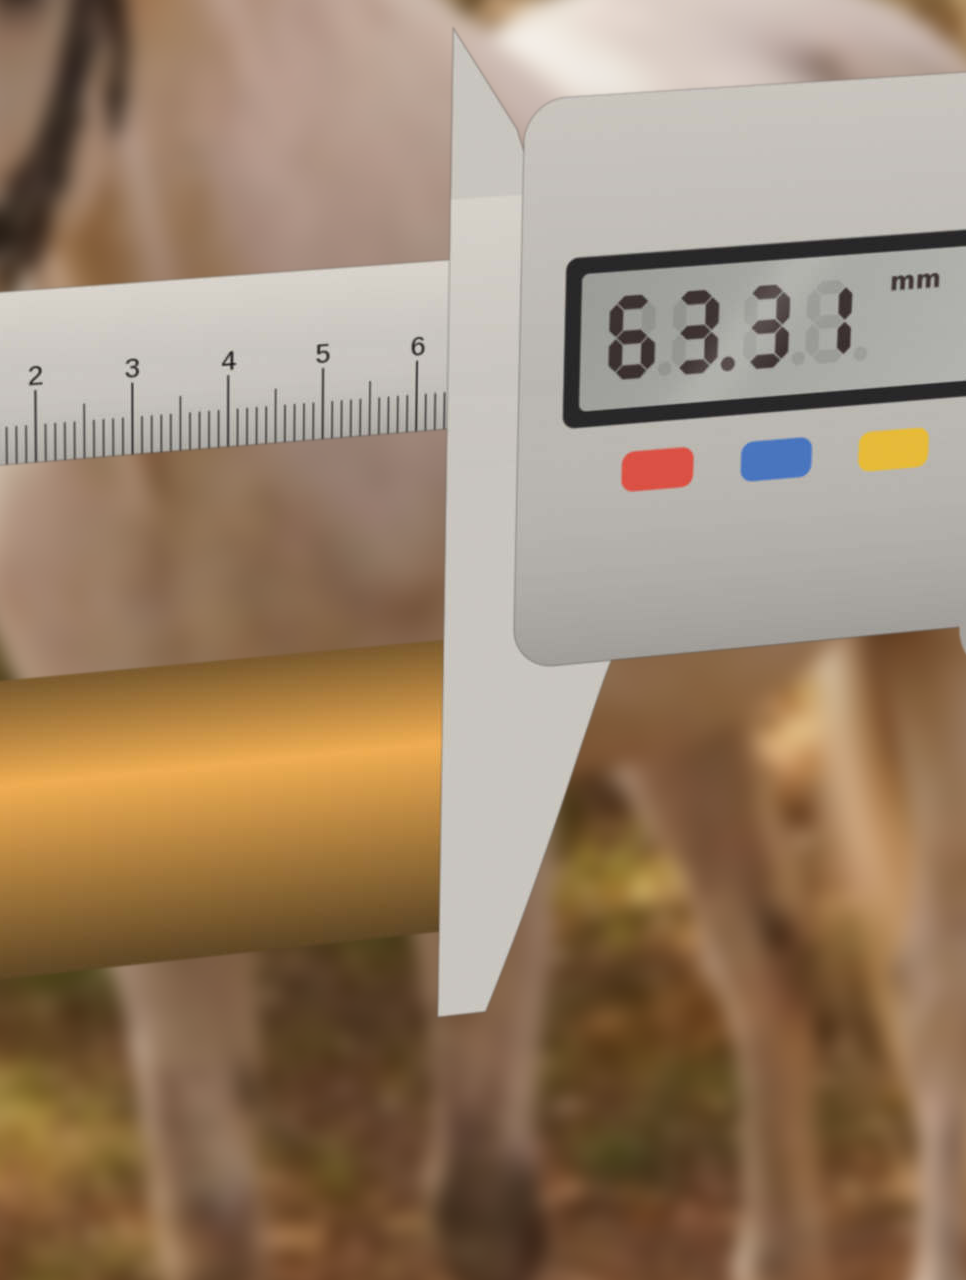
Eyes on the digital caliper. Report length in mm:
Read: 63.31 mm
